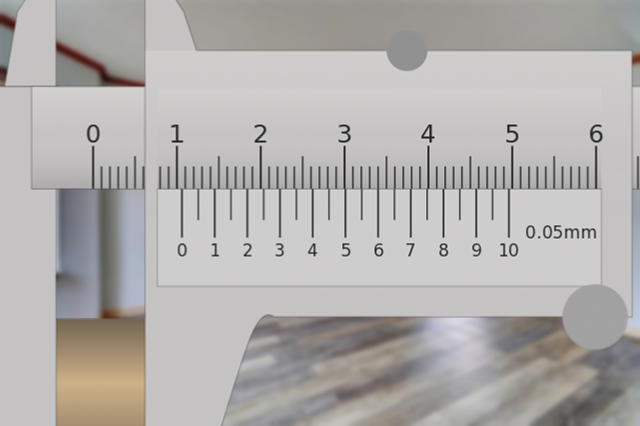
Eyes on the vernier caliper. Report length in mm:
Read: 10.6 mm
